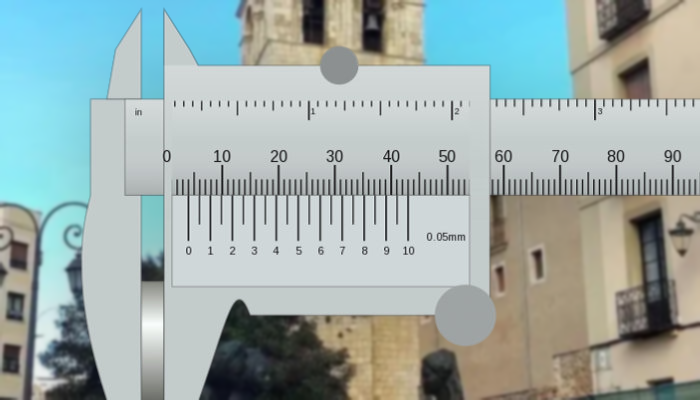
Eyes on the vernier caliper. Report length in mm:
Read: 4.0 mm
